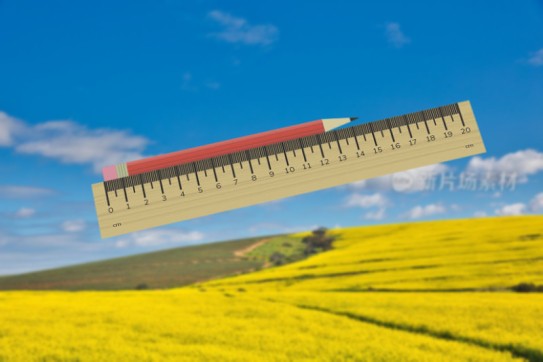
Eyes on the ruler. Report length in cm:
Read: 14.5 cm
